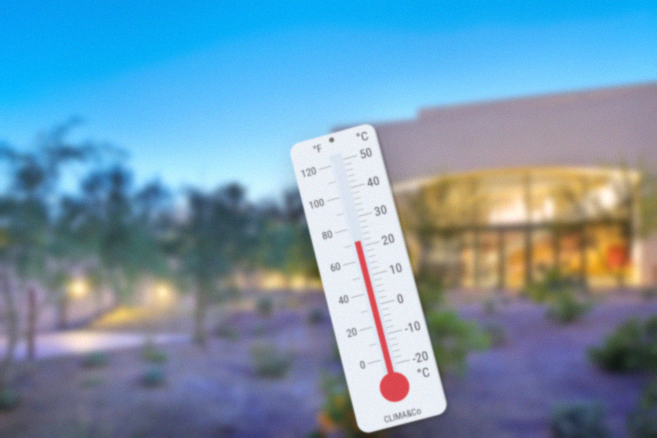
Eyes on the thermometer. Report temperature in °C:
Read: 22 °C
